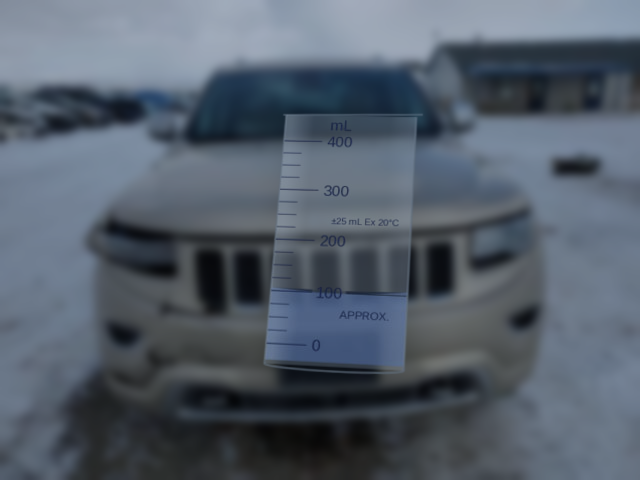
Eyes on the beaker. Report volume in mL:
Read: 100 mL
